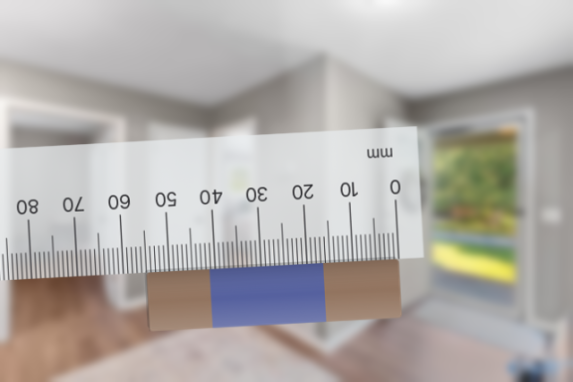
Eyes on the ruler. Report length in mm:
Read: 55 mm
